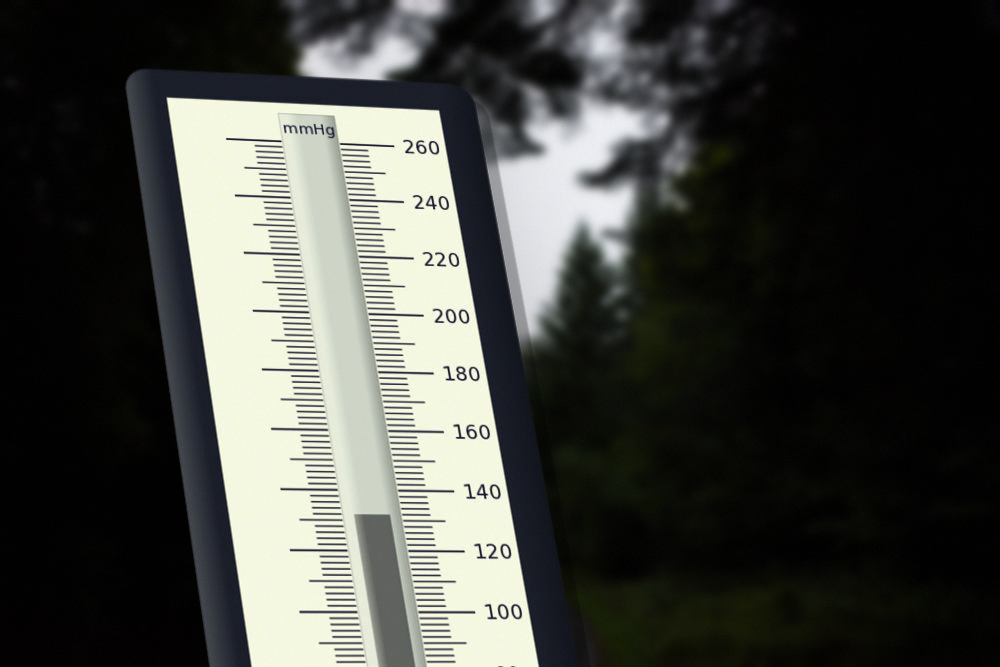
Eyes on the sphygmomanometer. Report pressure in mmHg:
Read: 132 mmHg
